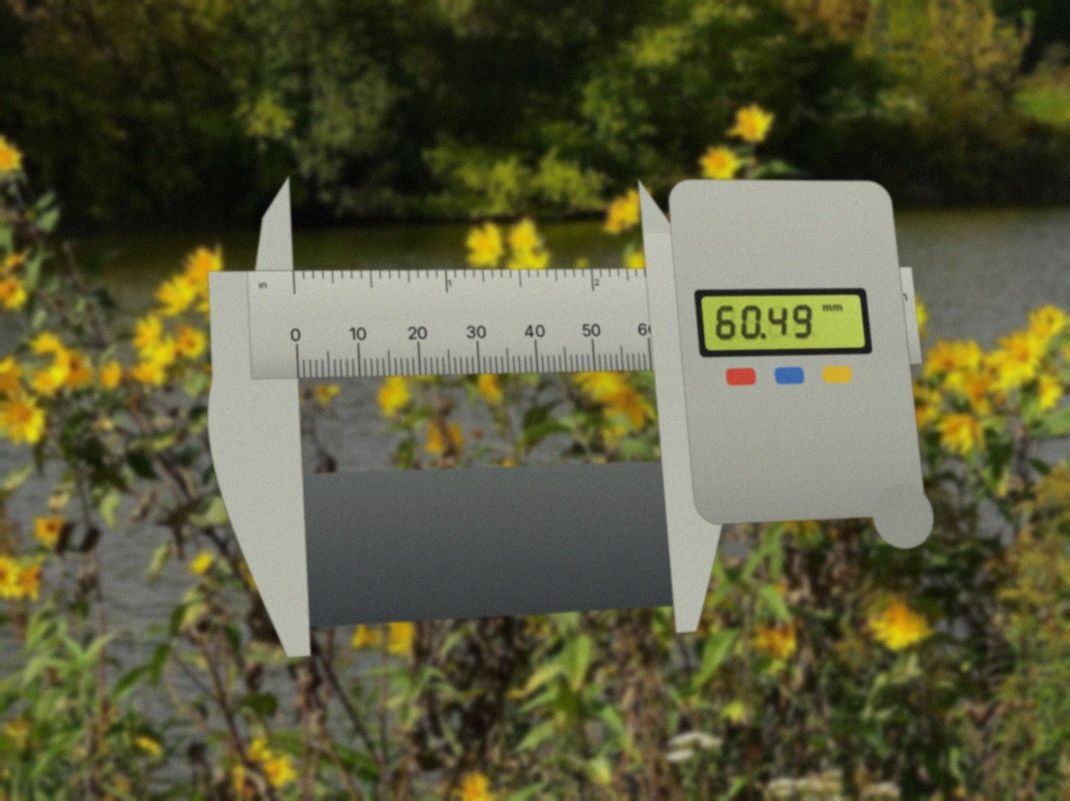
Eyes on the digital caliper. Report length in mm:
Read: 60.49 mm
